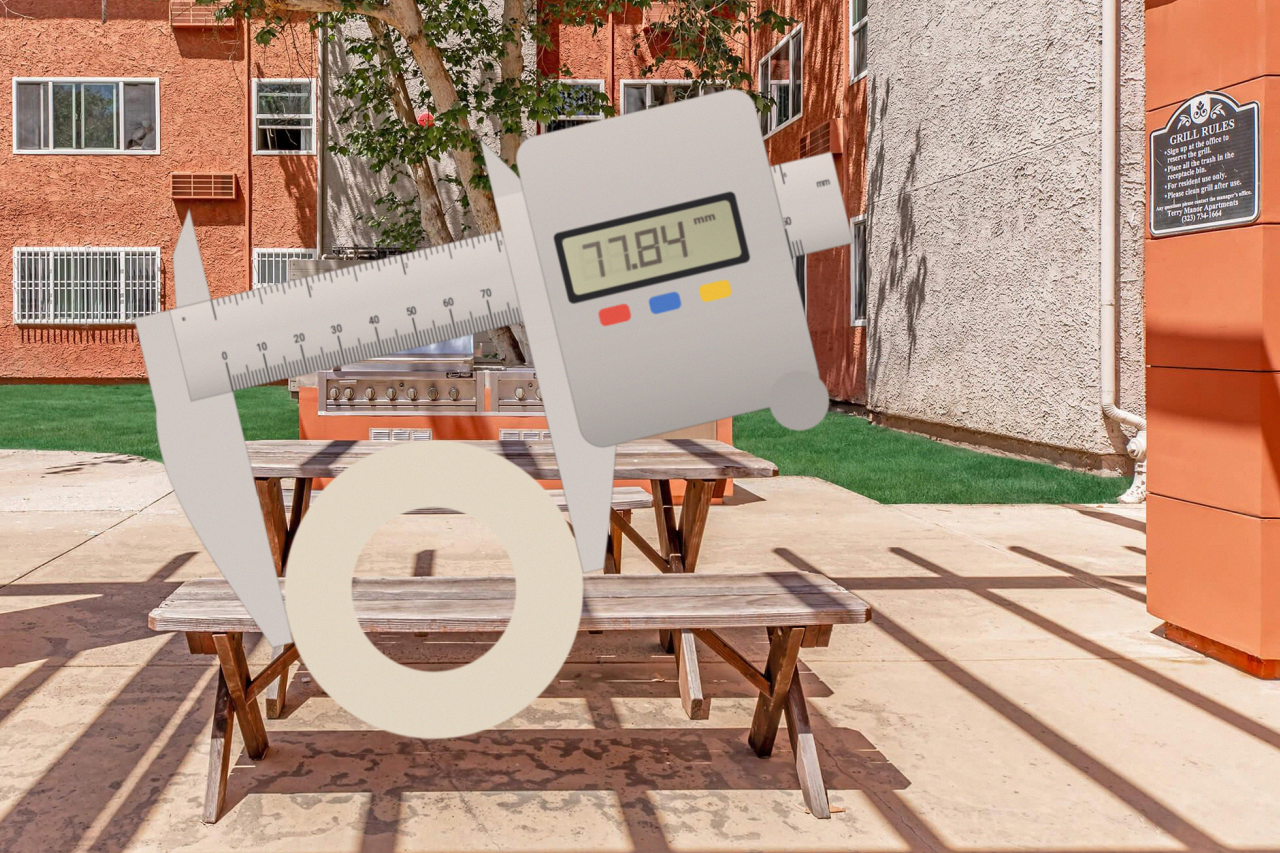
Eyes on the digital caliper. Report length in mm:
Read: 77.84 mm
